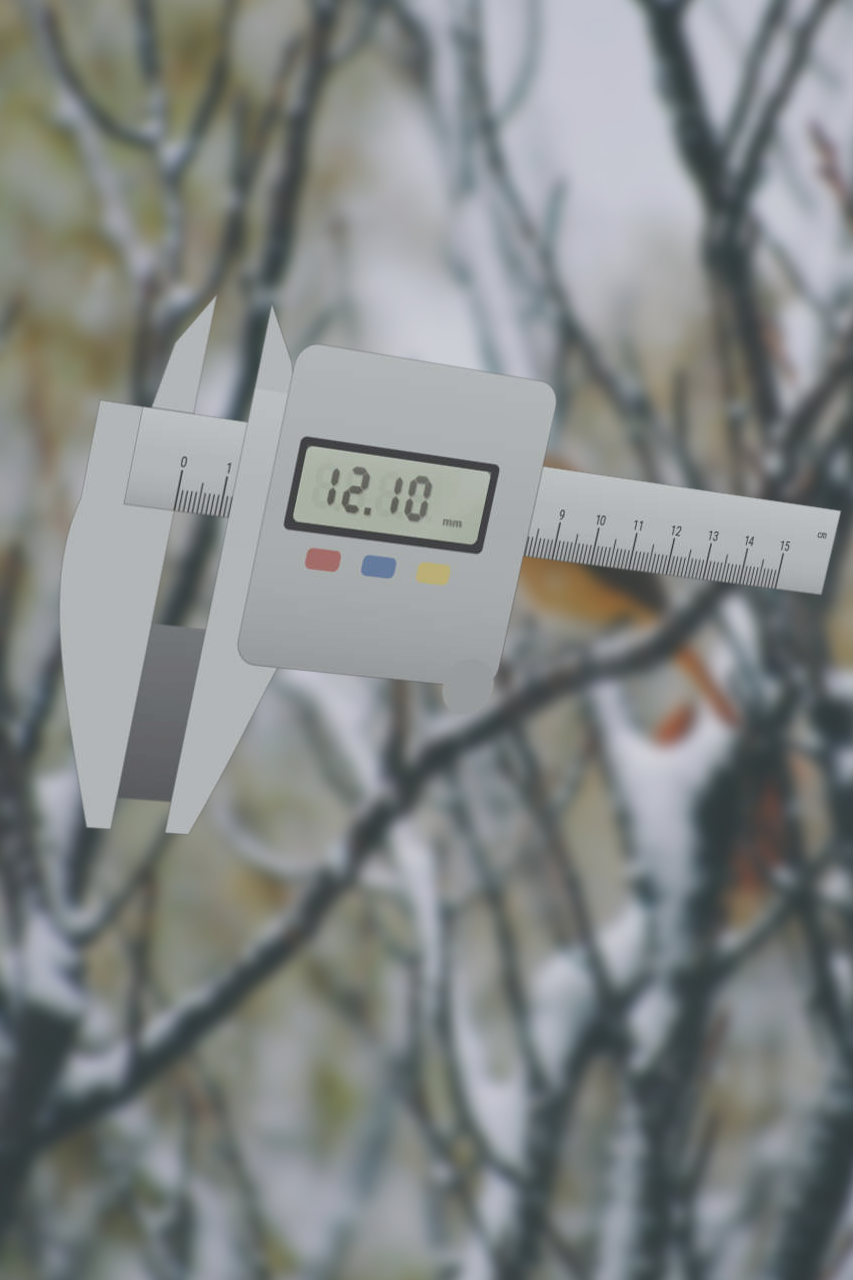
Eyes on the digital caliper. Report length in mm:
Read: 12.10 mm
